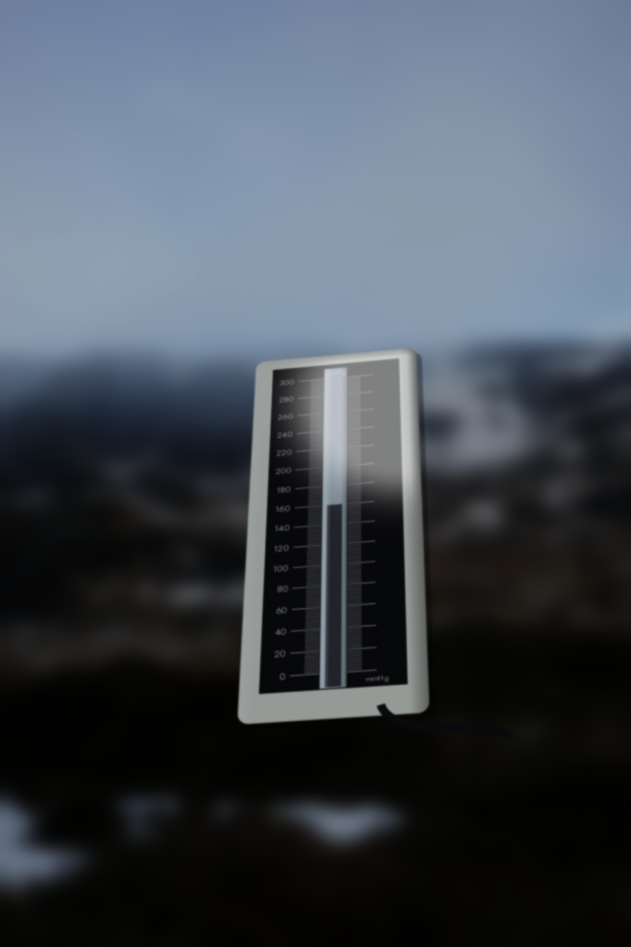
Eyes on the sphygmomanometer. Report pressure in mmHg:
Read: 160 mmHg
